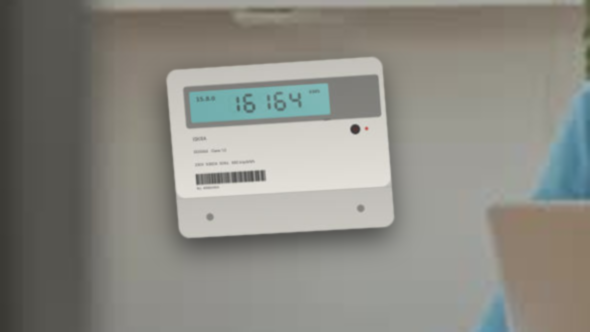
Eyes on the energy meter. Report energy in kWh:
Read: 16164 kWh
